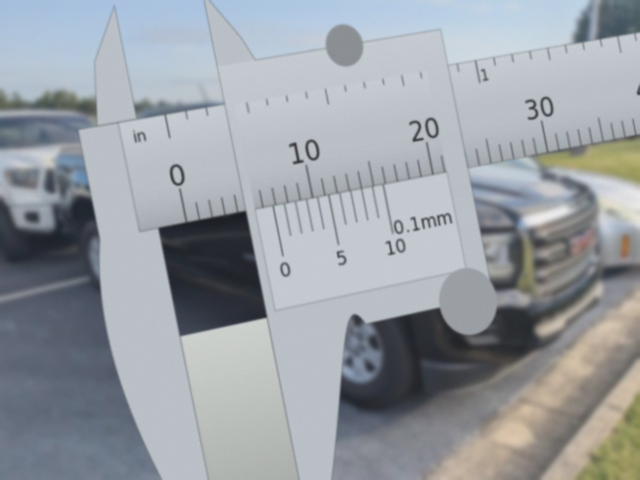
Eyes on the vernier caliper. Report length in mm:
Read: 6.8 mm
